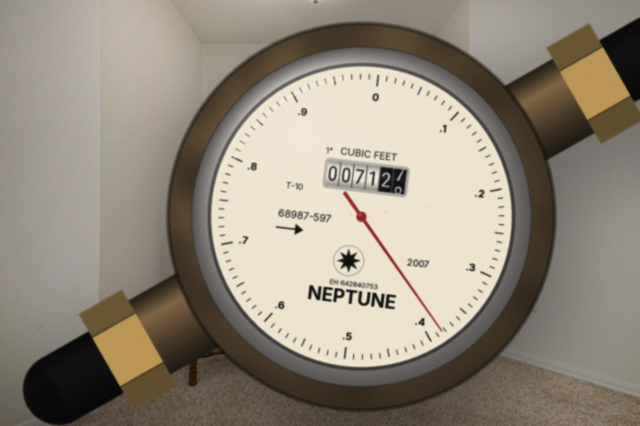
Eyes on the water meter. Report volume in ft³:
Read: 7127.38 ft³
